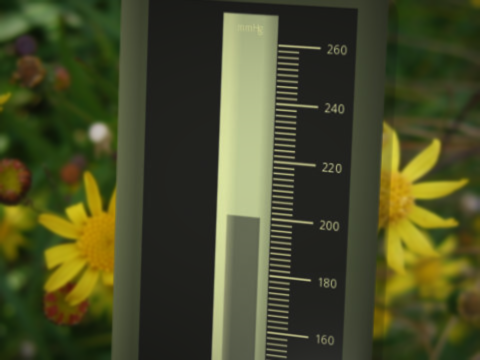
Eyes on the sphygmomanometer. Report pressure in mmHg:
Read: 200 mmHg
